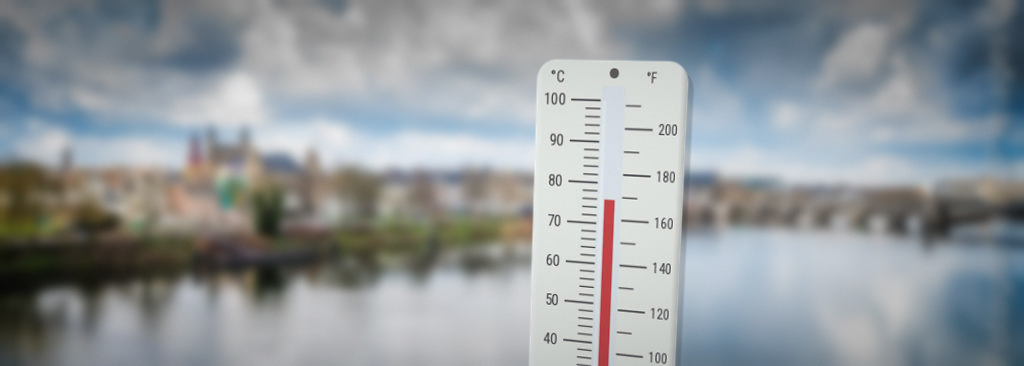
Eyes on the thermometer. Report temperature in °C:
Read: 76 °C
